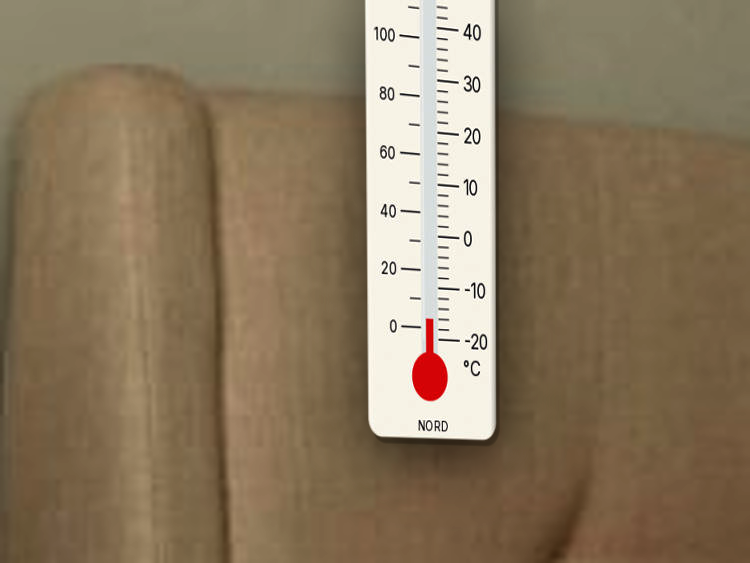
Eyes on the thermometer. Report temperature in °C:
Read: -16 °C
